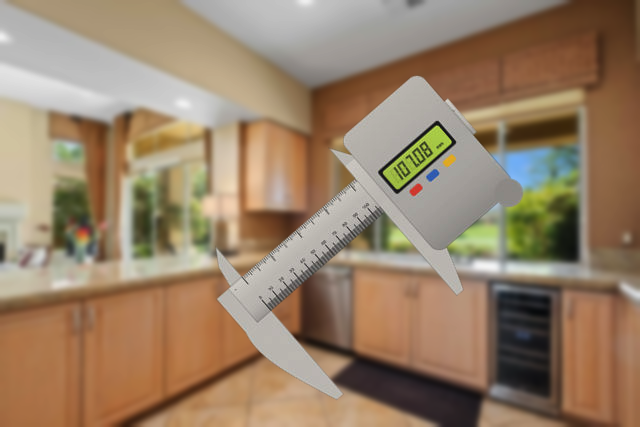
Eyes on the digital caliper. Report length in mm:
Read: 107.08 mm
